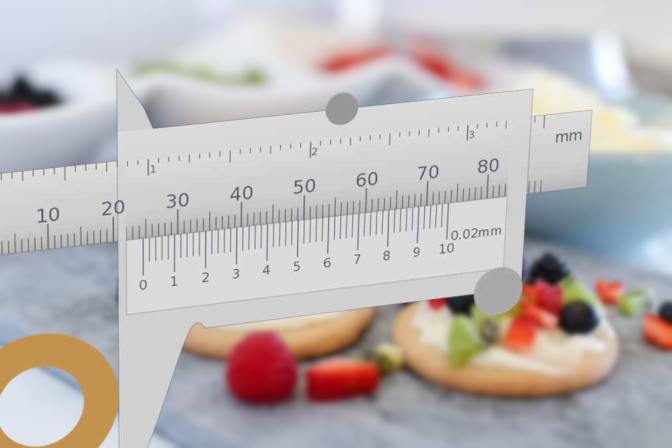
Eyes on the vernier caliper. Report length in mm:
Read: 24.6 mm
